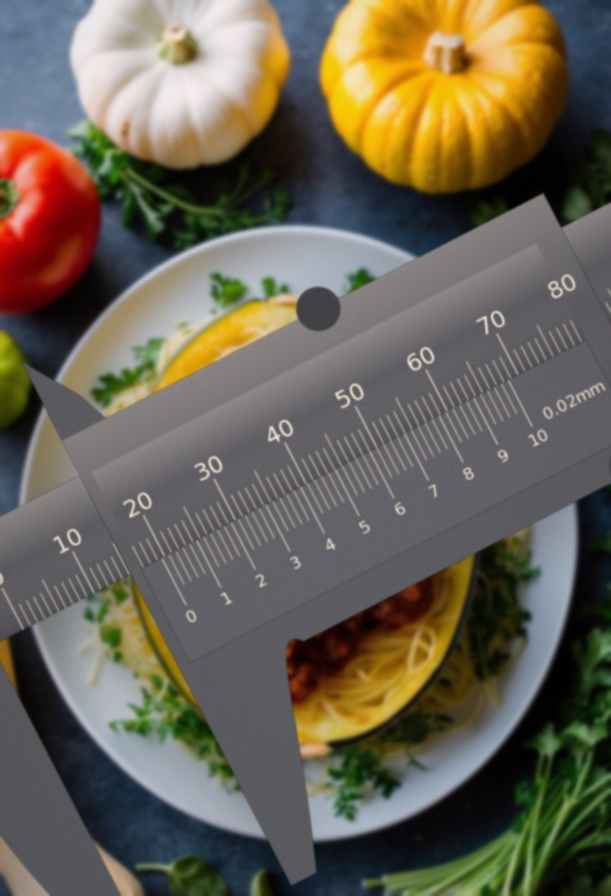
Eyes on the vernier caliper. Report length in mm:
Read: 19.6 mm
